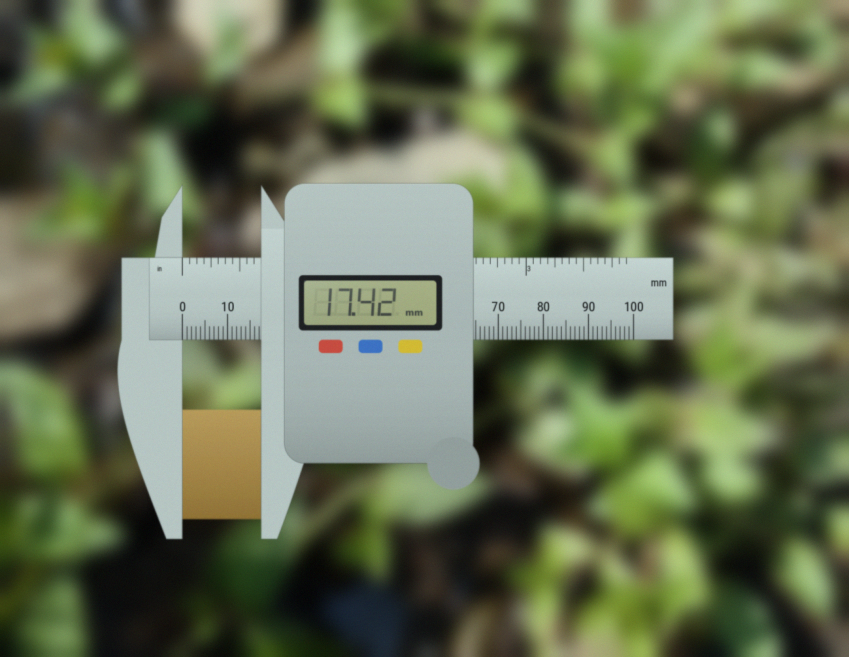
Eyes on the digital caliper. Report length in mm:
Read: 17.42 mm
